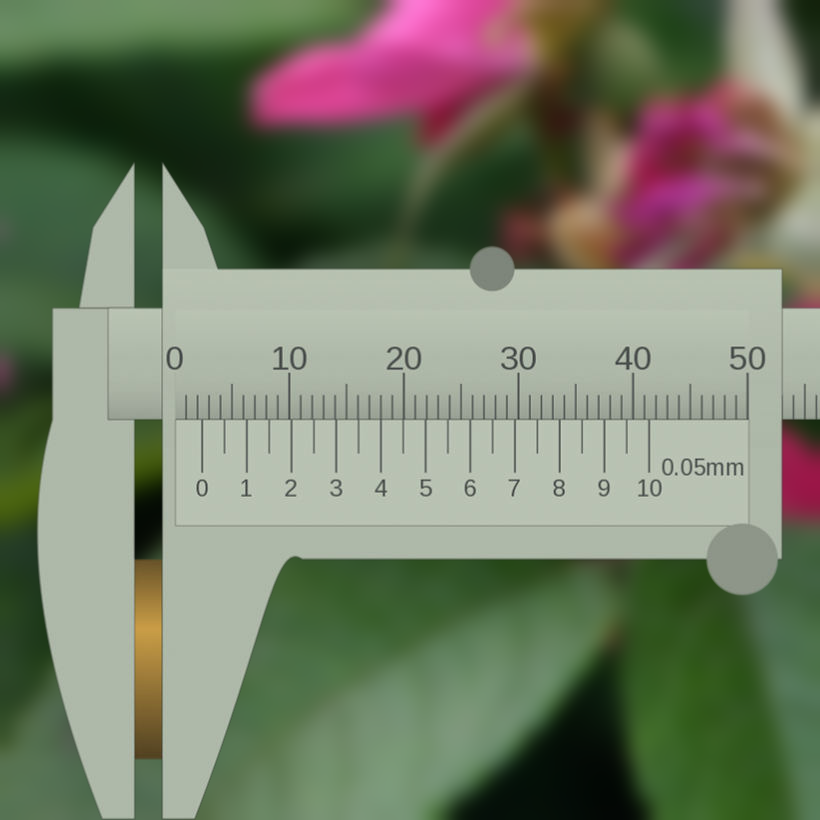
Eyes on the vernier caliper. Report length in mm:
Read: 2.4 mm
